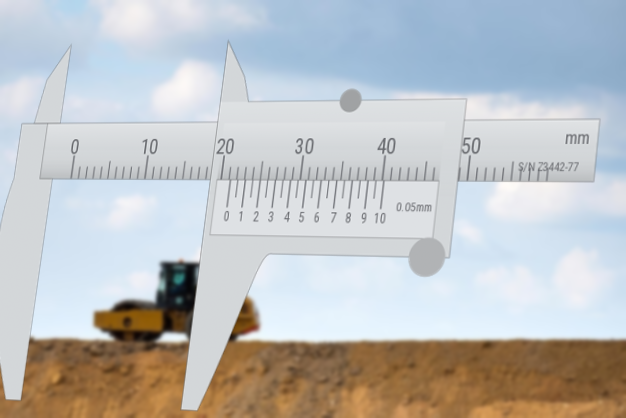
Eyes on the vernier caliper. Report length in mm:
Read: 21.2 mm
